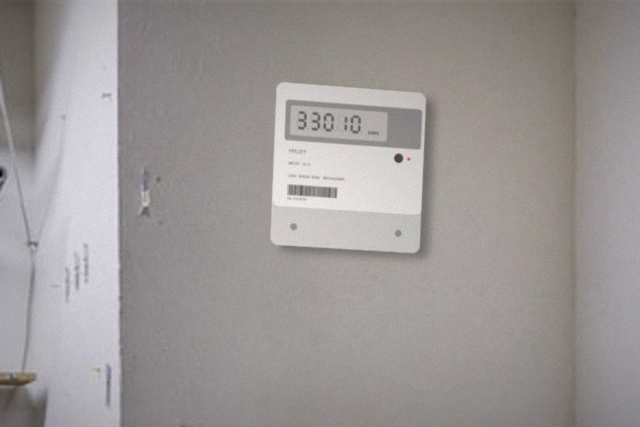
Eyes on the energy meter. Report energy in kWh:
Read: 33010 kWh
